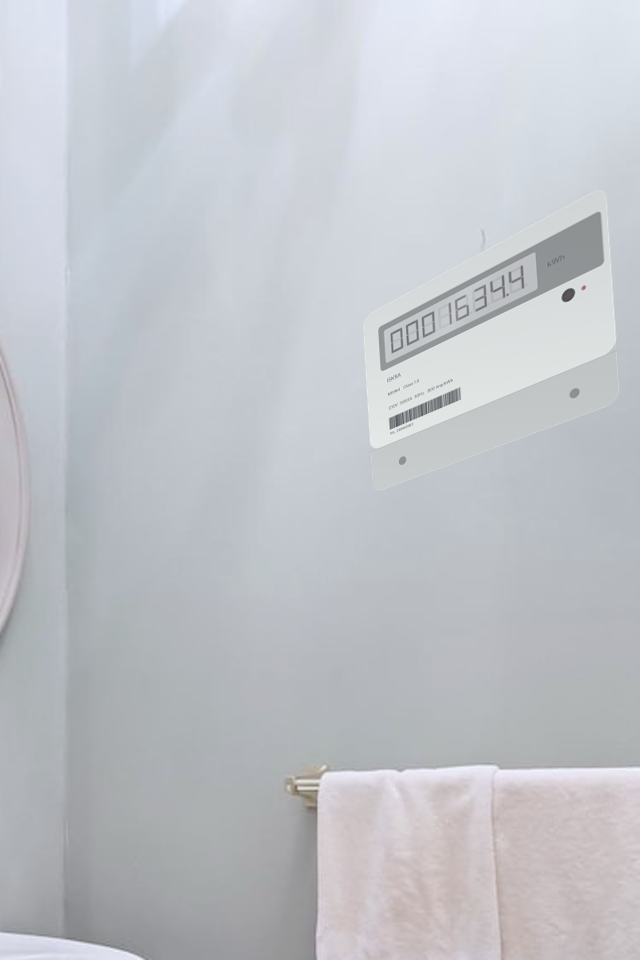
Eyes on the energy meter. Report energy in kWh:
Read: 1634.4 kWh
